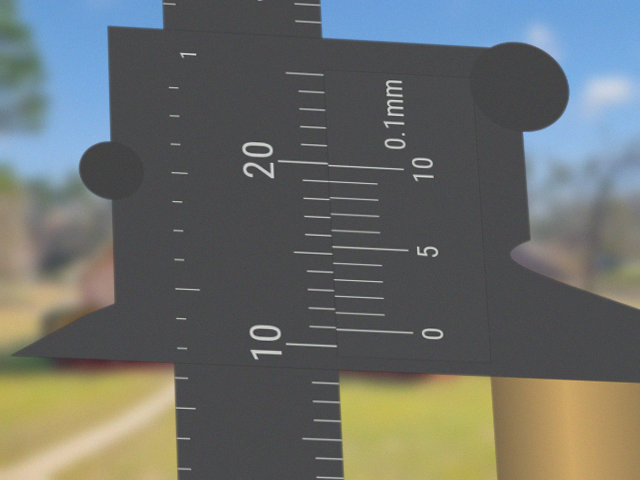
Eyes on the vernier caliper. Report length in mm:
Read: 10.9 mm
